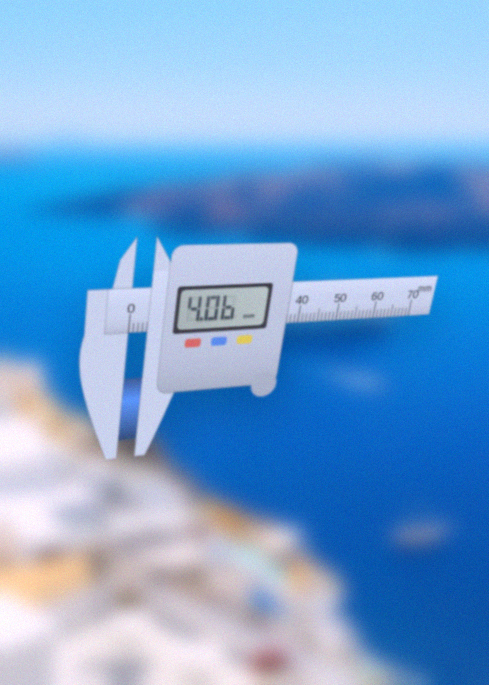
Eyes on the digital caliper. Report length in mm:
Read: 4.06 mm
